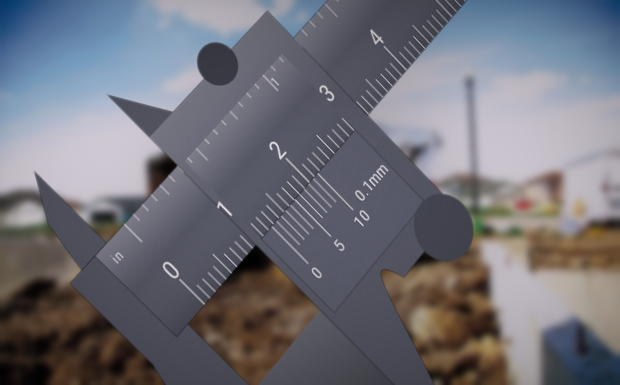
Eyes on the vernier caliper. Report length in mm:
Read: 12.6 mm
